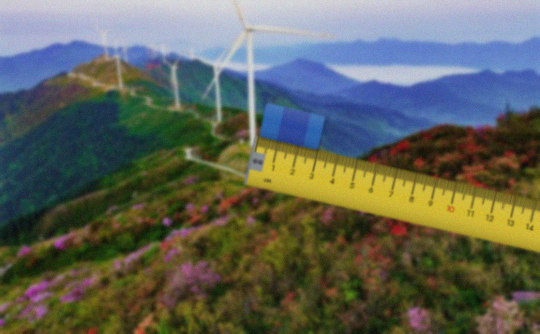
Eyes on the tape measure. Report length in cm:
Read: 3 cm
